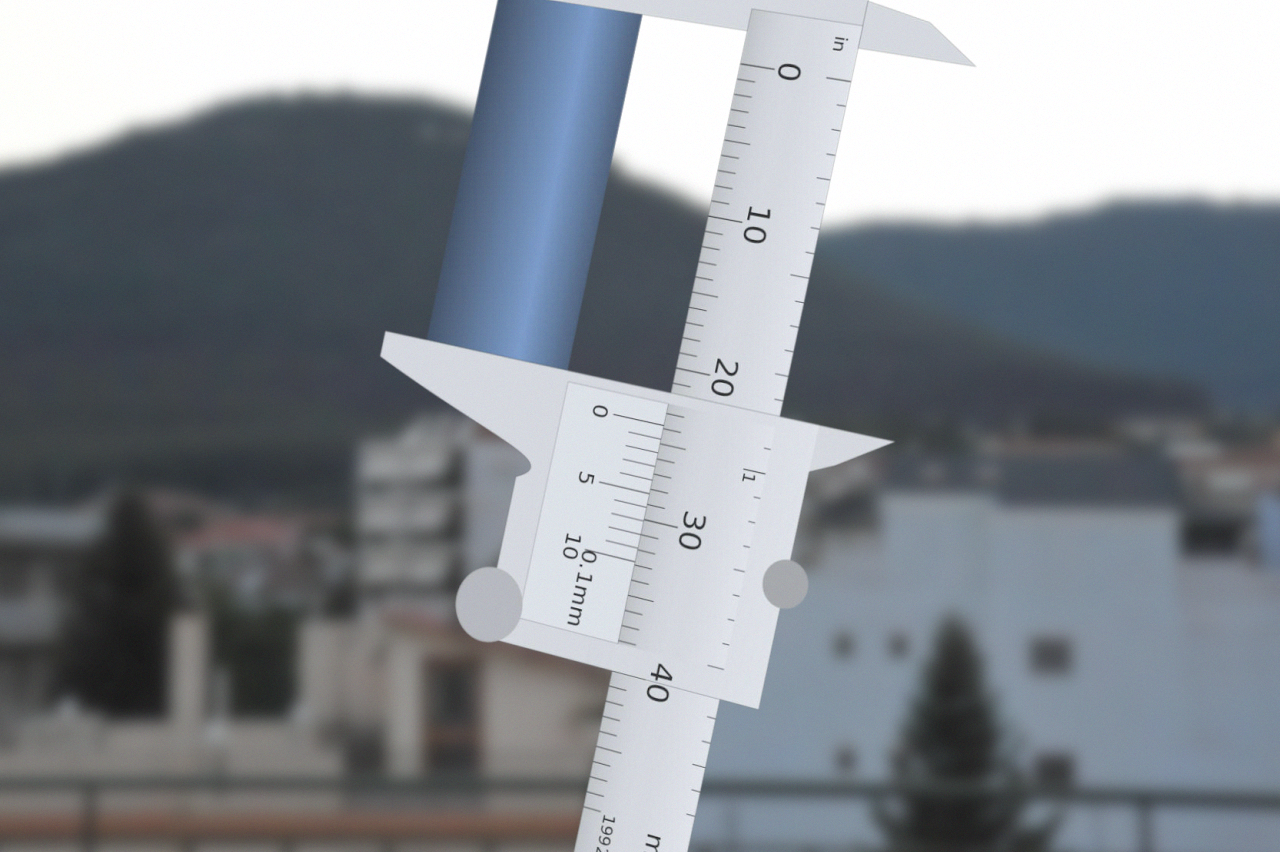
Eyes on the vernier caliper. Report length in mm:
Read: 23.8 mm
